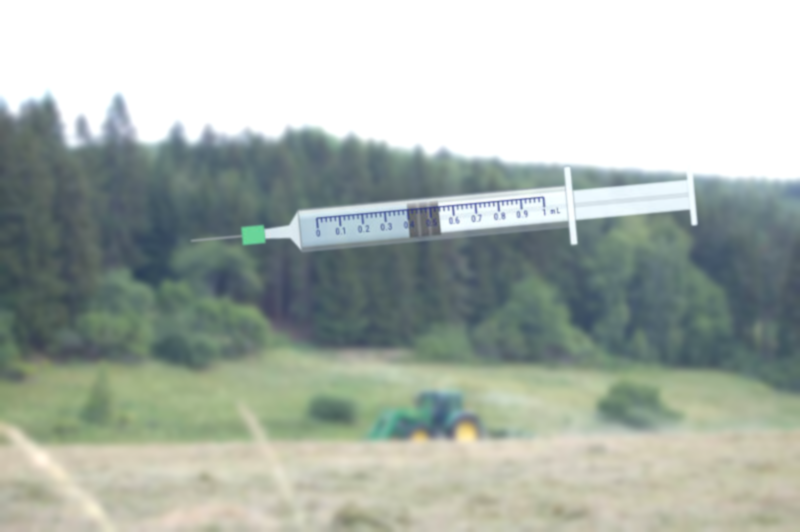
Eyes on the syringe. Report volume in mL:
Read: 0.4 mL
